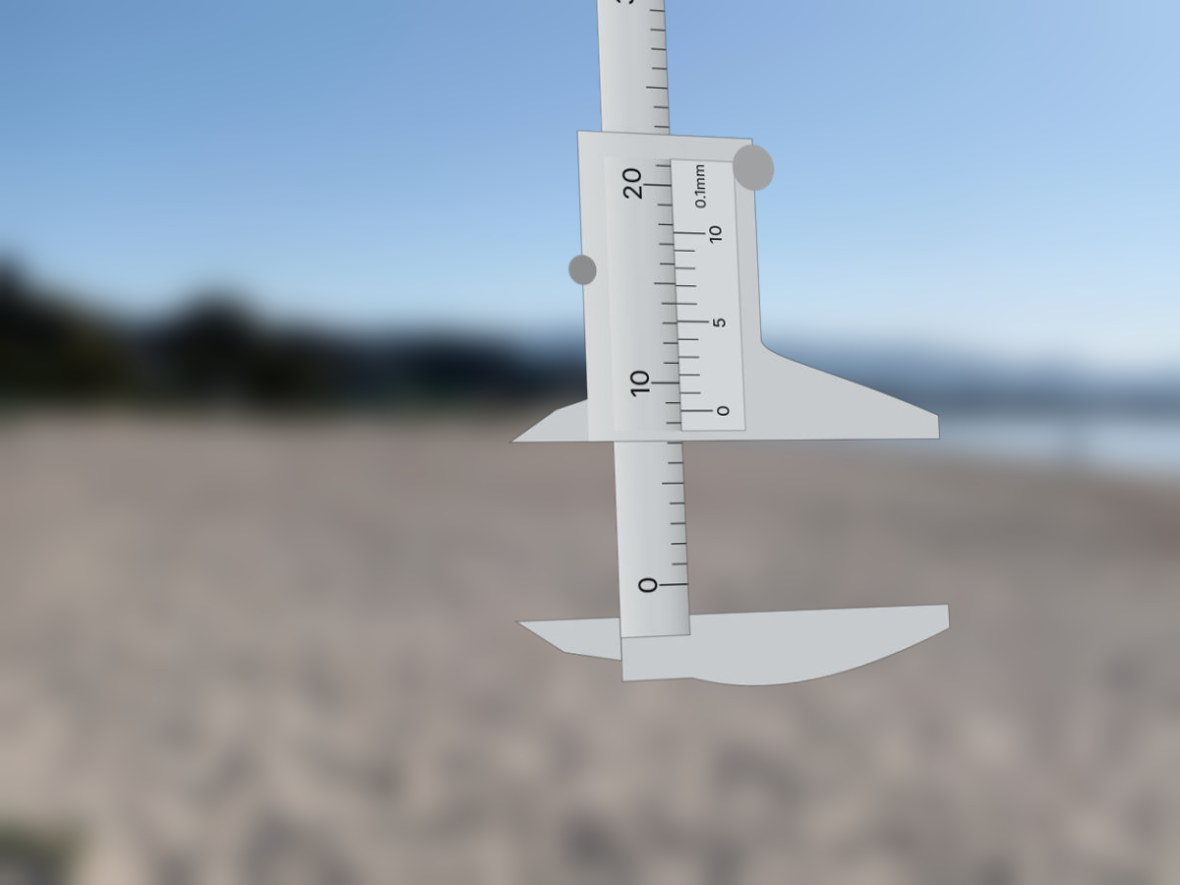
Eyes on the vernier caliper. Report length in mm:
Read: 8.6 mm
